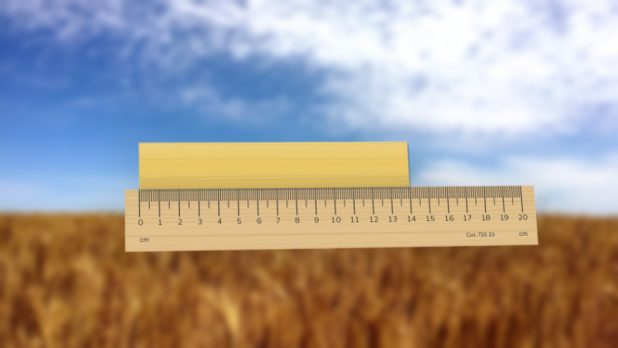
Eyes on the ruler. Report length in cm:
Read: 14 cm
